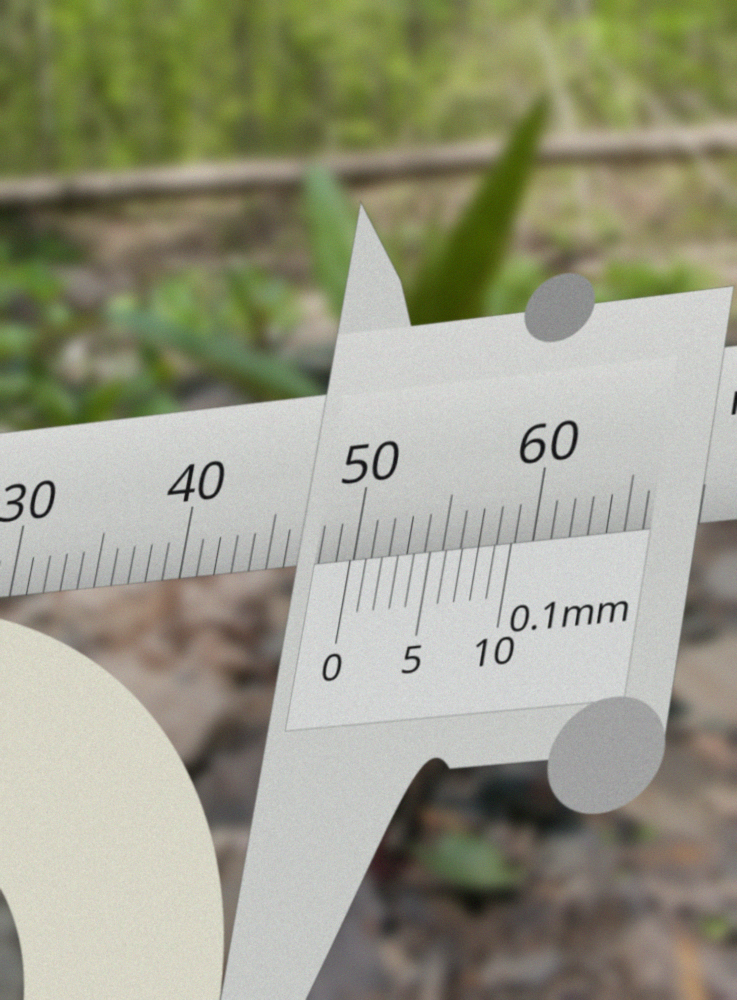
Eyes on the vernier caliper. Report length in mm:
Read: 49.8 mm
